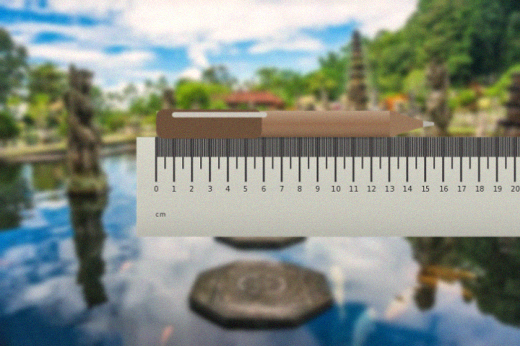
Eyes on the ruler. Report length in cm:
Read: 15.5 cm
